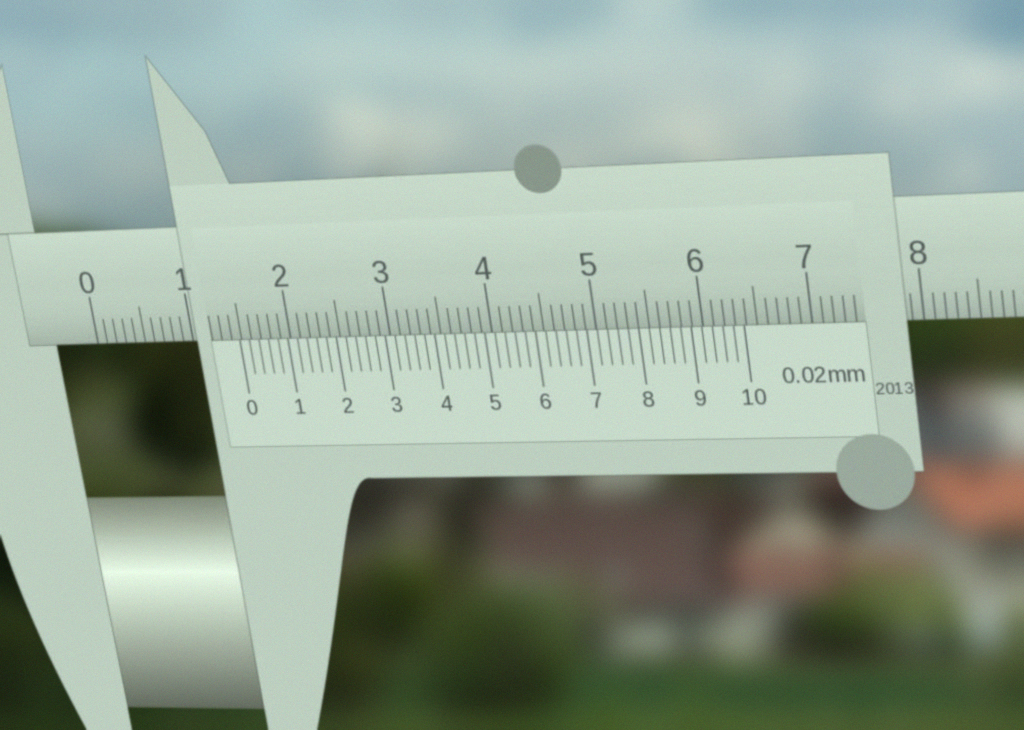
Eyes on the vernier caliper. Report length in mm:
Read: 14.8 mm
